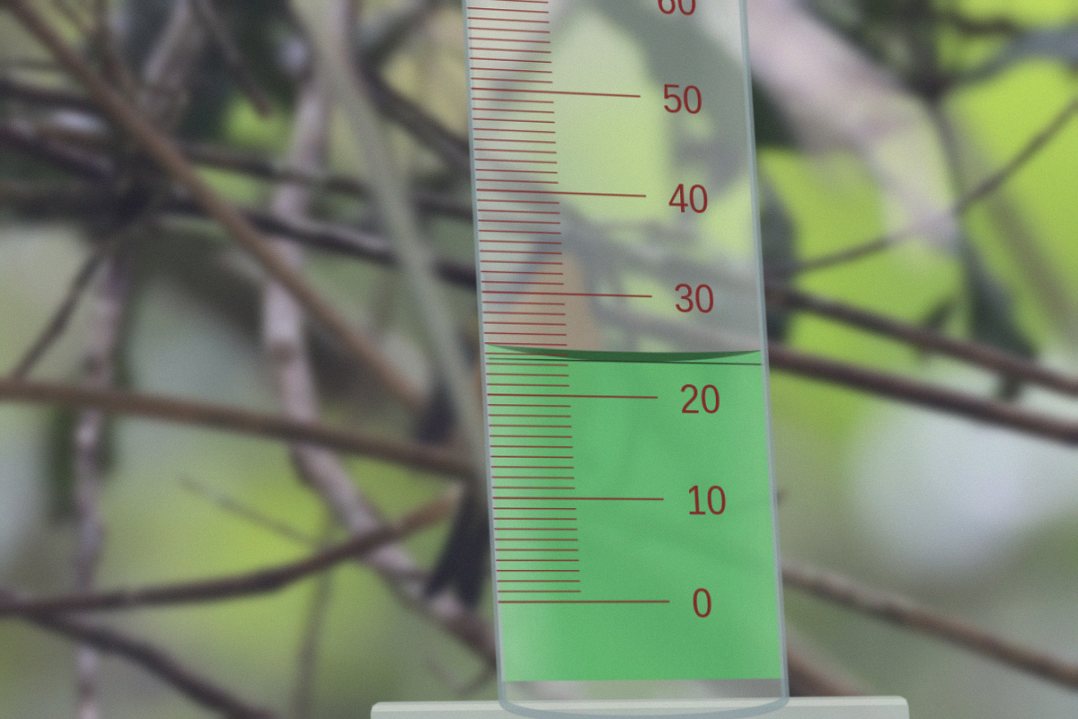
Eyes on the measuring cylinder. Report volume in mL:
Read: 23.5 mL
